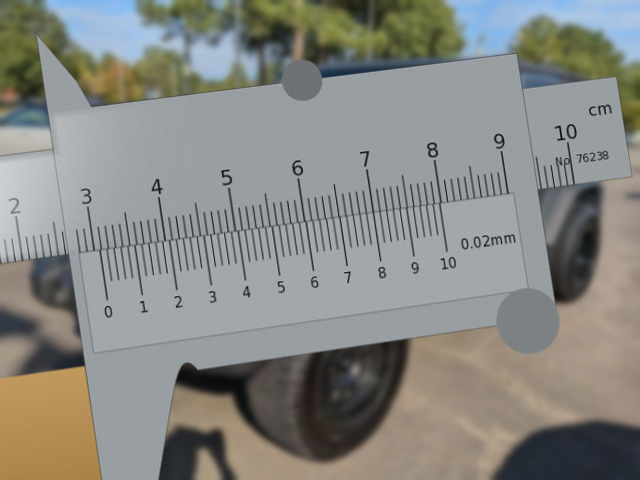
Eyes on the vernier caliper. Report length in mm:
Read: 30.8 mm
